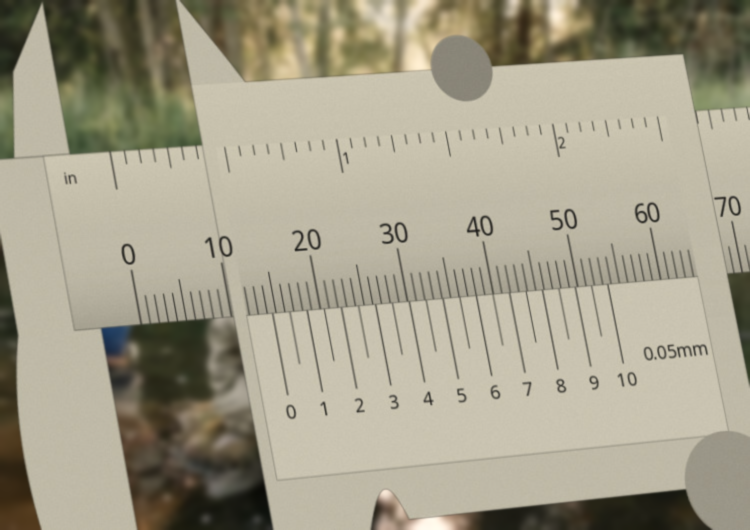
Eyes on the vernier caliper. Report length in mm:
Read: 14.6 mm
